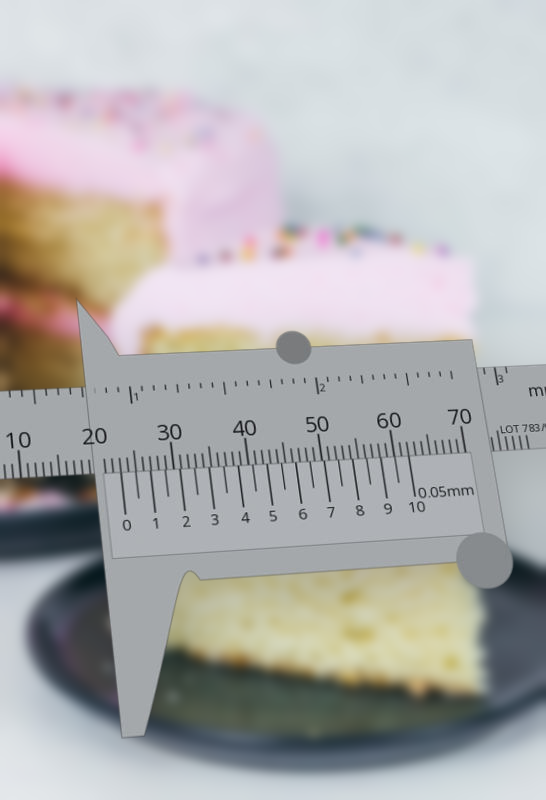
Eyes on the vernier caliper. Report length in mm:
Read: 23.0 mm
